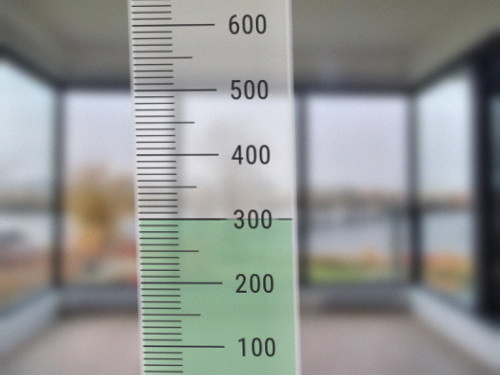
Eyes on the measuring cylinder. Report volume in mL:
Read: 300 mL
